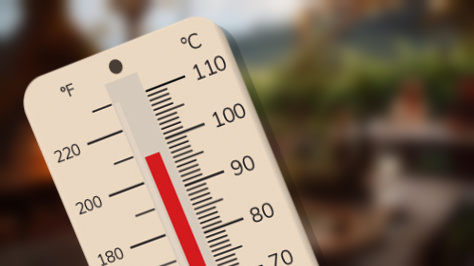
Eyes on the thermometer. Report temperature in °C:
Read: 98 °C
